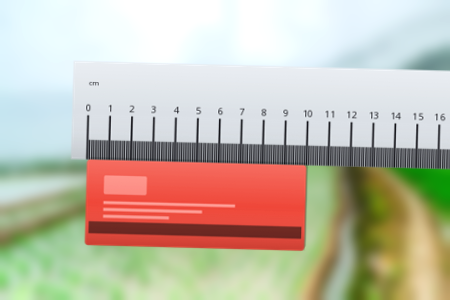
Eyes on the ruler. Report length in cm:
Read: 10 cm
